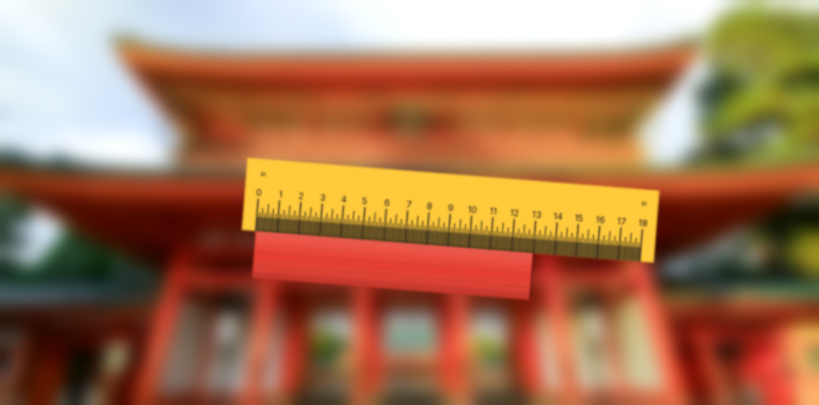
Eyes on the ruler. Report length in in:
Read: 13 in
